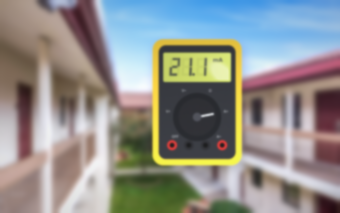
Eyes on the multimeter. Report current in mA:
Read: 21.1 mA
